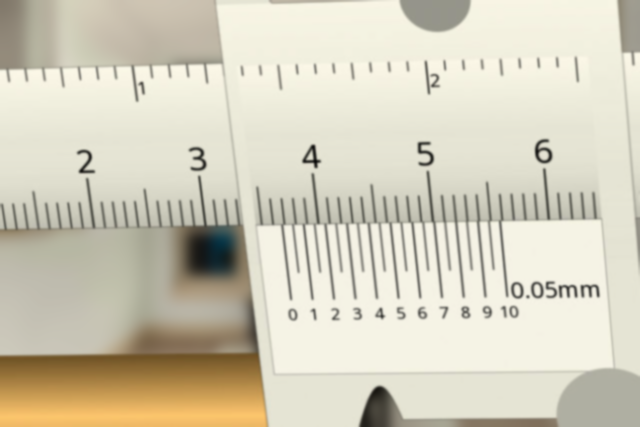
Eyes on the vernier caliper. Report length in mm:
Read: 36.8 mm
